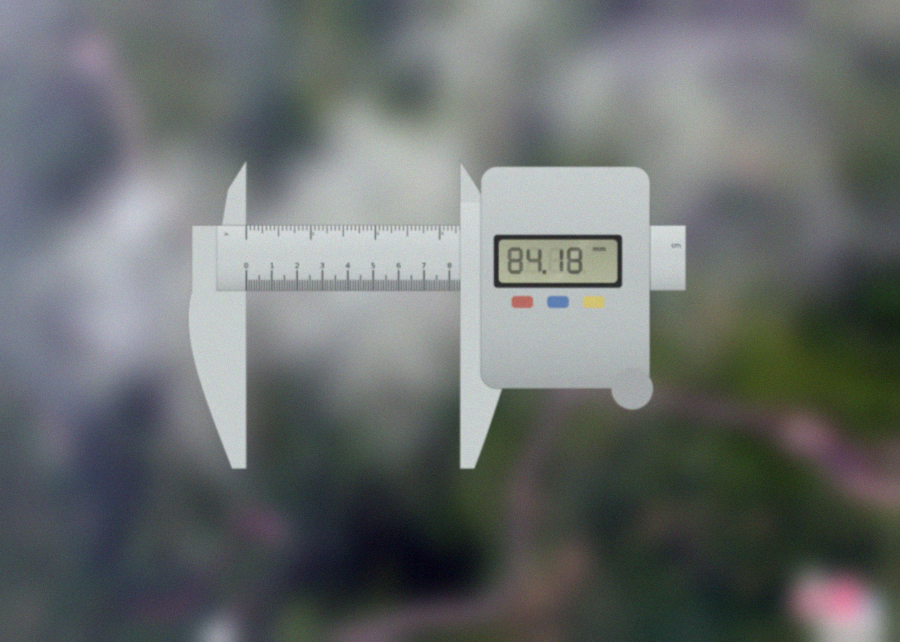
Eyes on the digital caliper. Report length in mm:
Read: 84.18 mm
